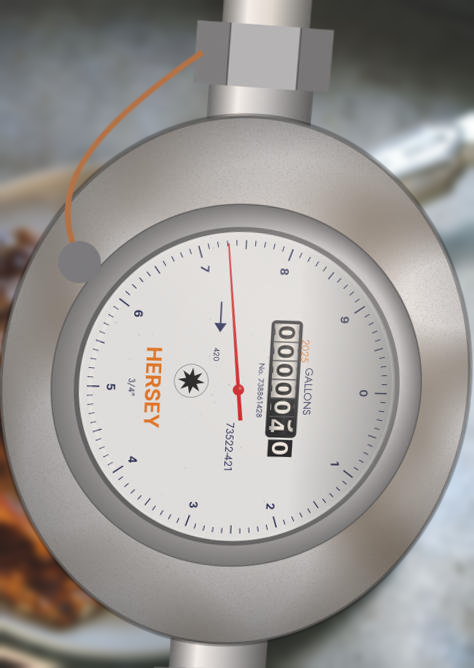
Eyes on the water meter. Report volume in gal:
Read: 37.3 gal
